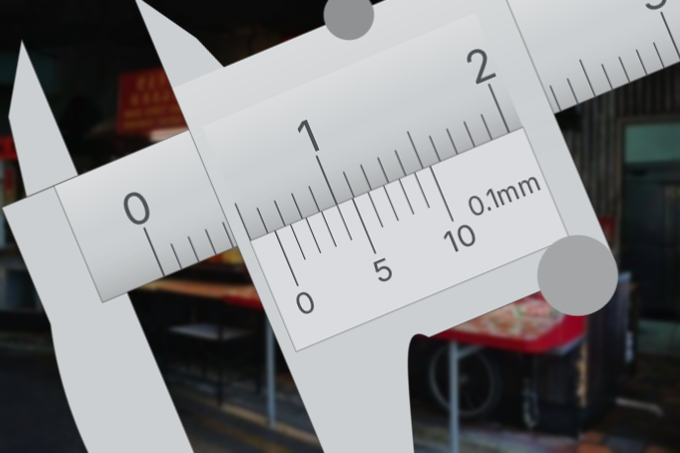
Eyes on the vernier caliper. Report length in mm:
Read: 6.4 mm
